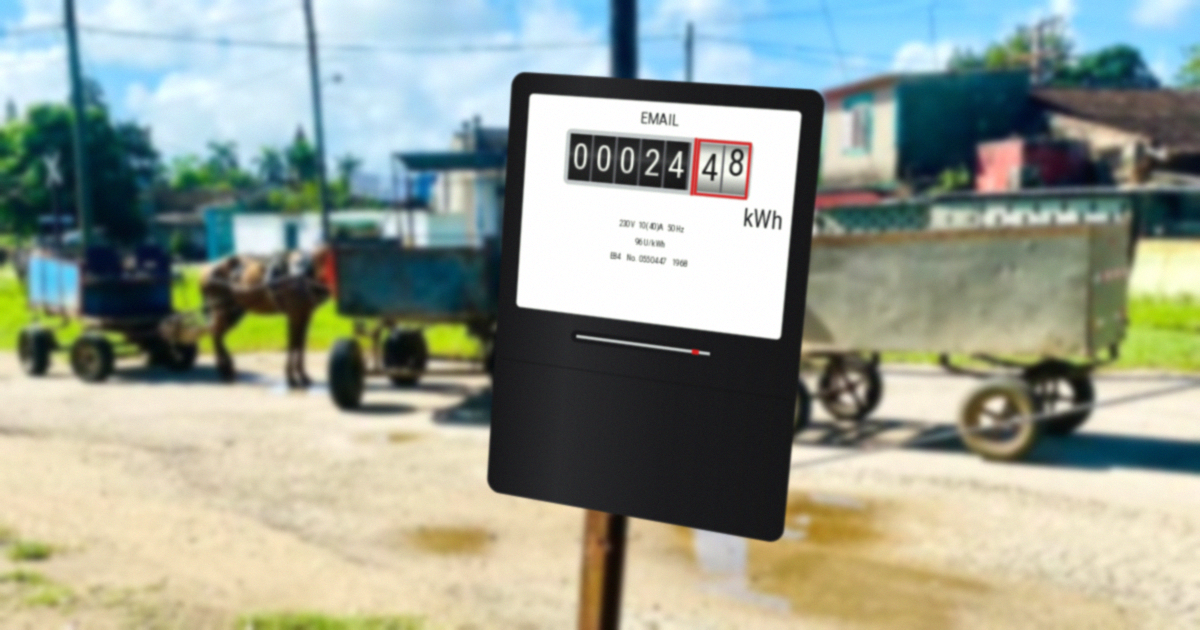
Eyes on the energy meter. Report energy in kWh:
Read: 24.48 kWh
